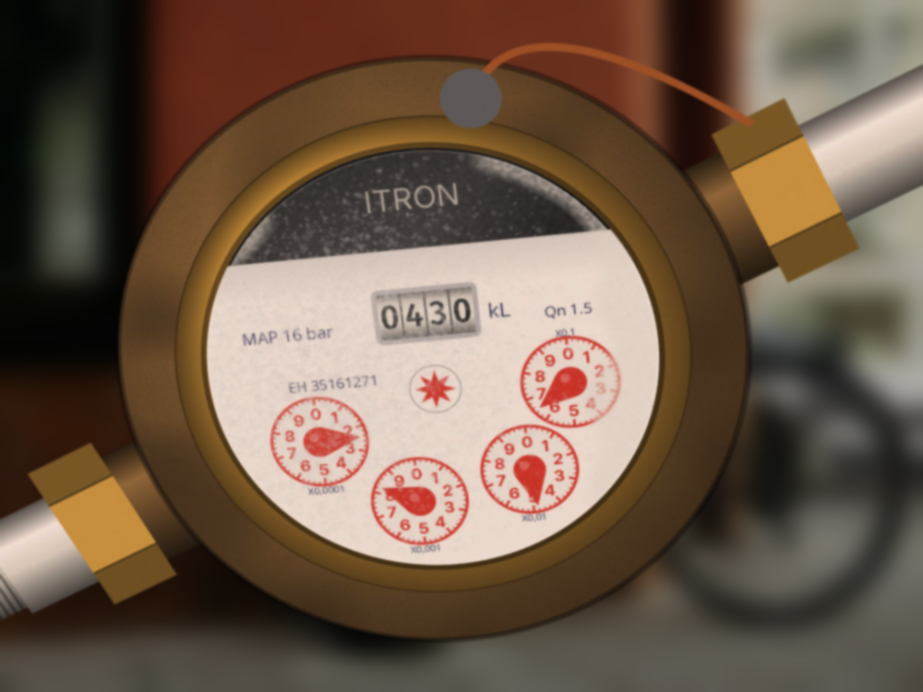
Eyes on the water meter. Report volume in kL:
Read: 430.6482 kL
